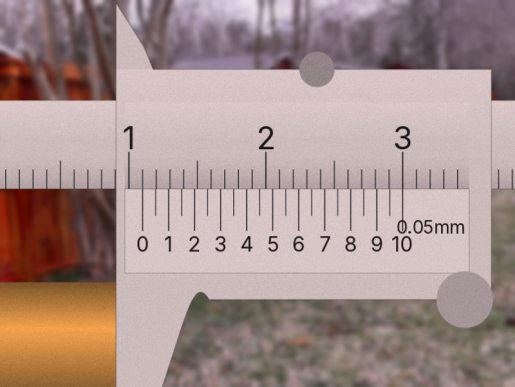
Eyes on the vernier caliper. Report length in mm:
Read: 11.0 mm
